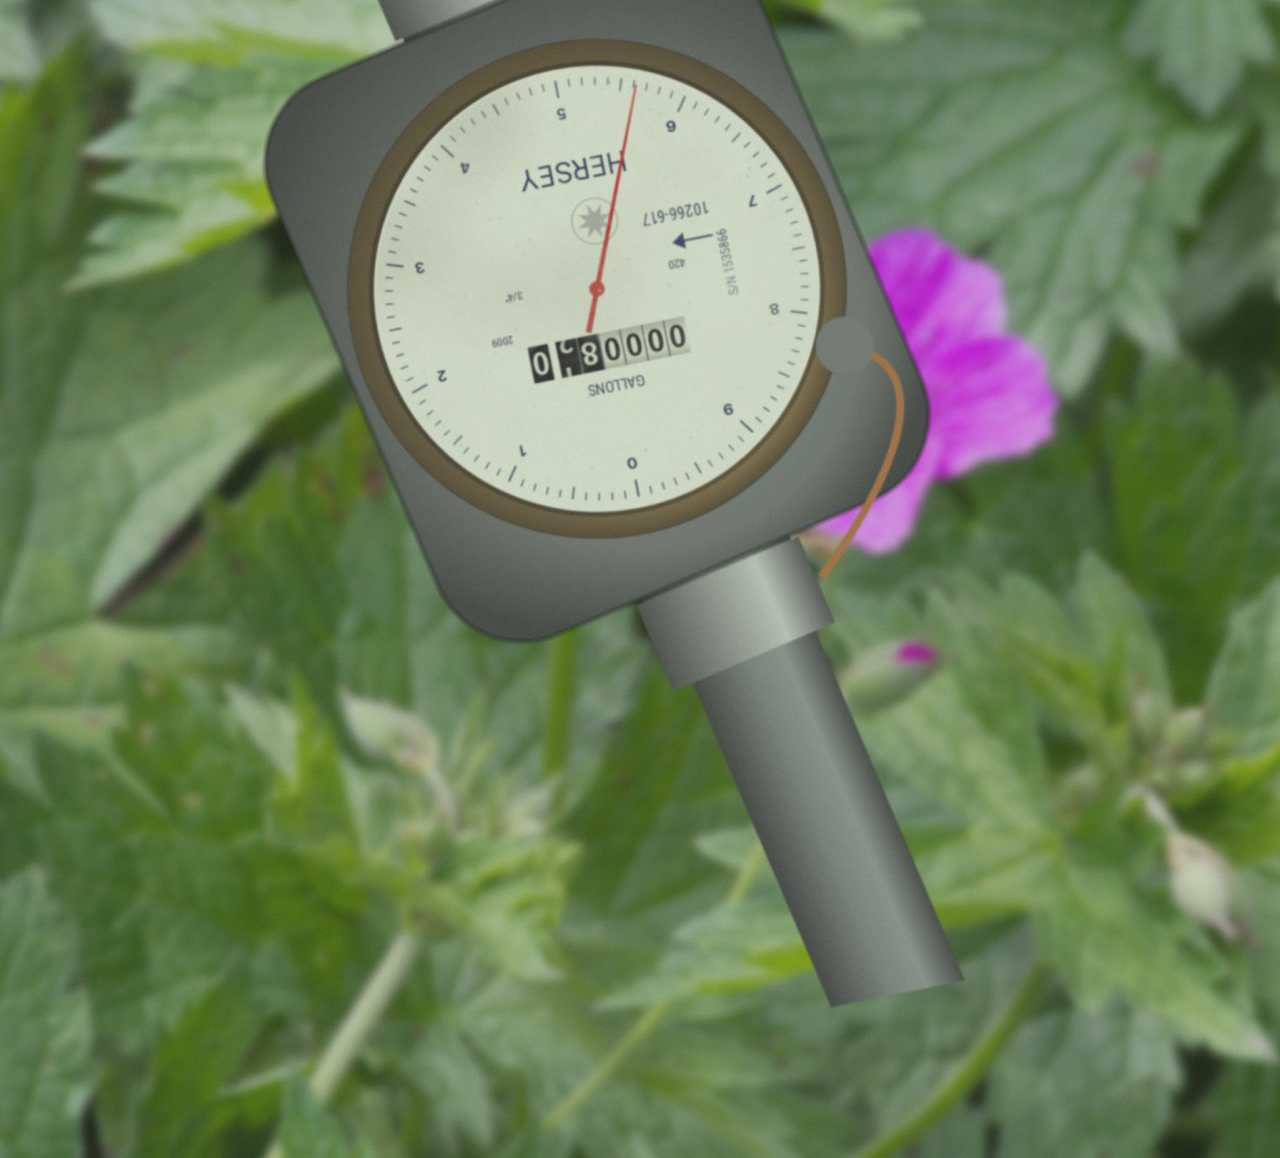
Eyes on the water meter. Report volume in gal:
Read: 815.6 gal
